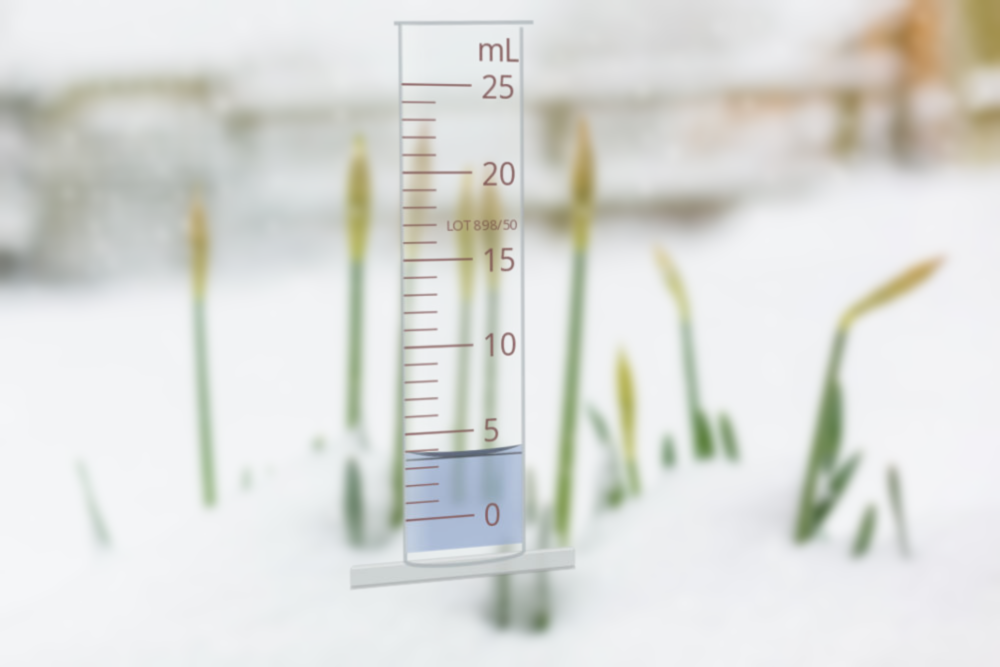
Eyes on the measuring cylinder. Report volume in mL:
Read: 3.5 mL
